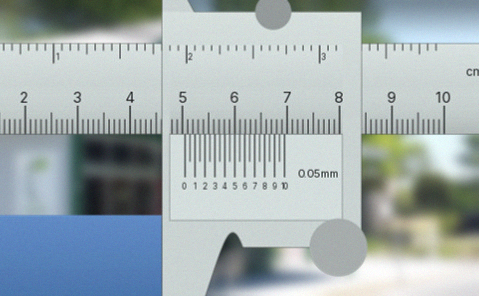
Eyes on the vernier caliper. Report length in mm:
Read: 50.5 mm
